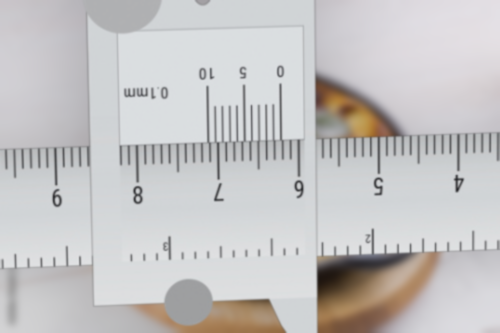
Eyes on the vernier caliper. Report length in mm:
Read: 62.2 mm
